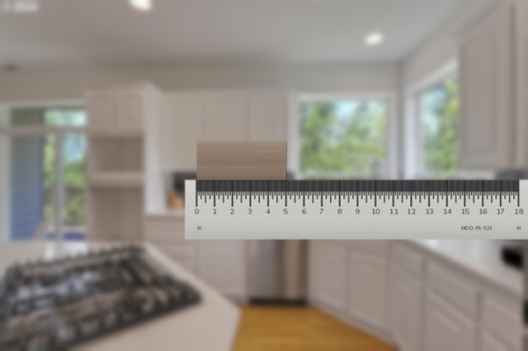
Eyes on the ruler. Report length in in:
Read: 5 in
